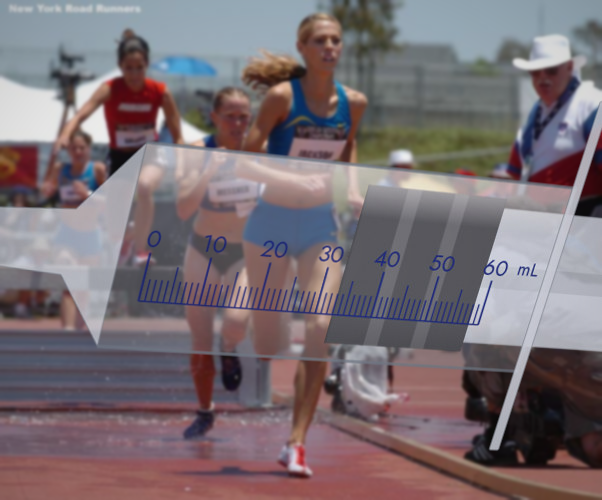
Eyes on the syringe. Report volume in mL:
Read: 33 mL
